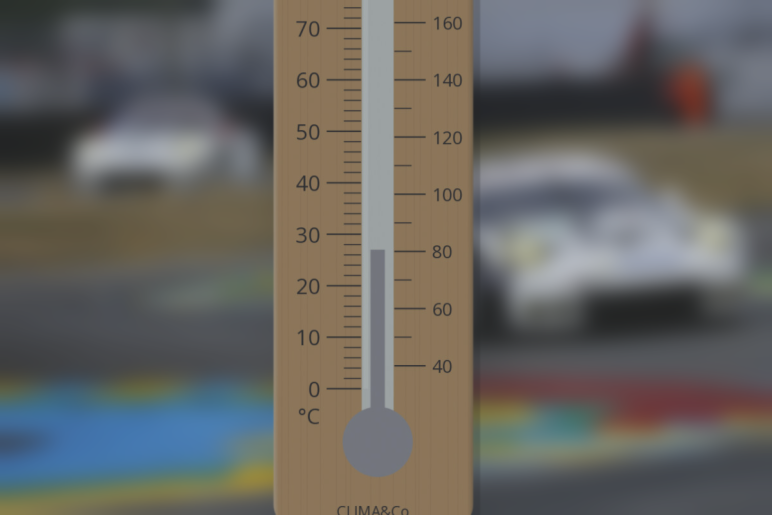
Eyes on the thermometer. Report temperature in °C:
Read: 27 °C
